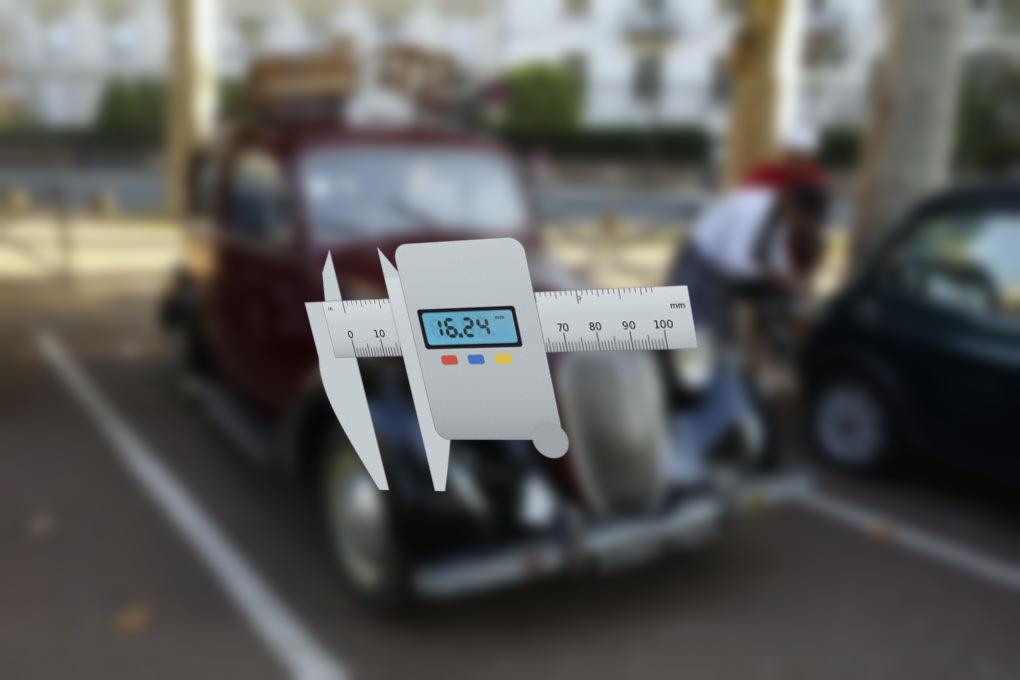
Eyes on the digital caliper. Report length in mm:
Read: 16.24 mm
